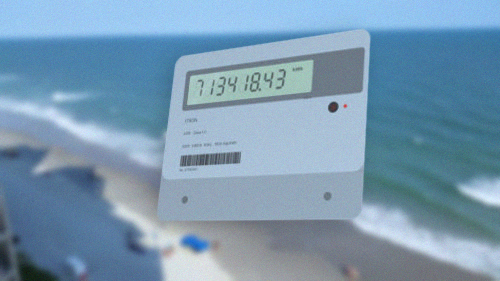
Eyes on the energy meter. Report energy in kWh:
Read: 713418.43 kWh
